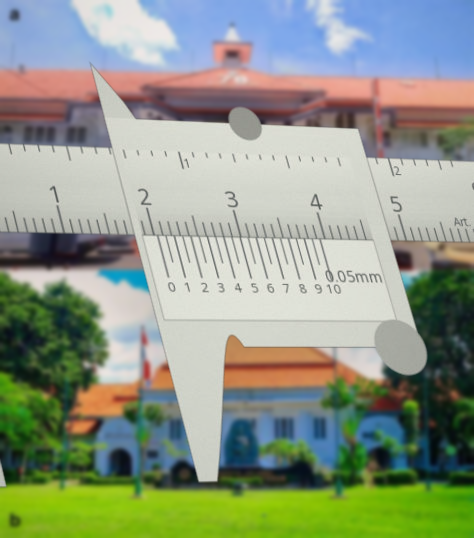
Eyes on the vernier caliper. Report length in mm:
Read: 20.4 mm
